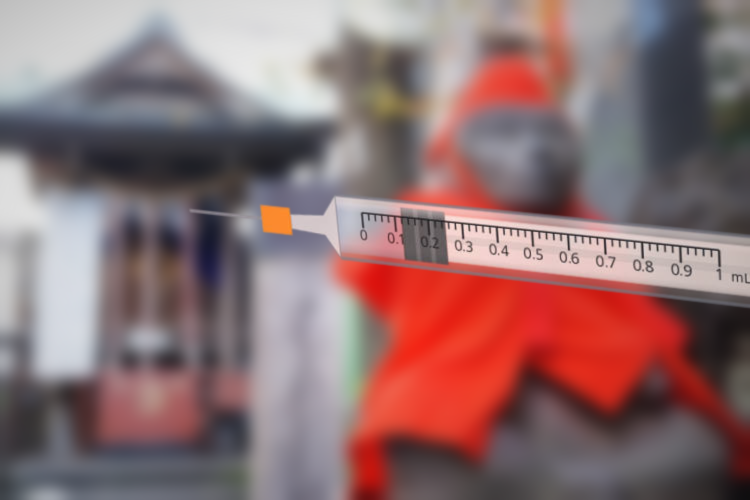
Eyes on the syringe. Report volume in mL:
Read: 0.12 mL
